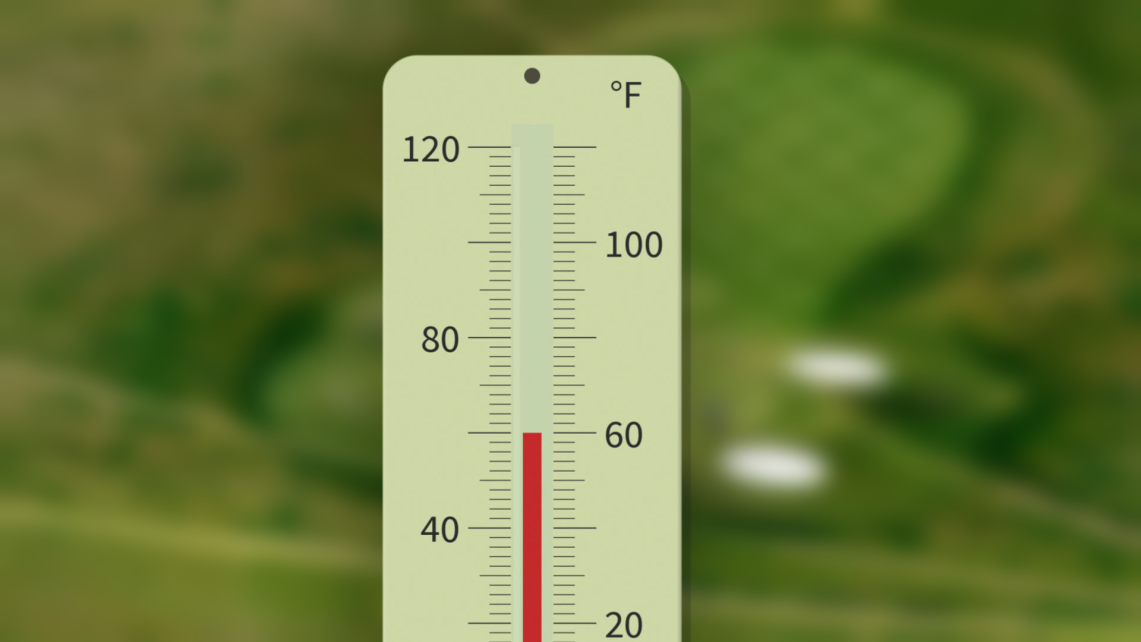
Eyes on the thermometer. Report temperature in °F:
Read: 60 °F
